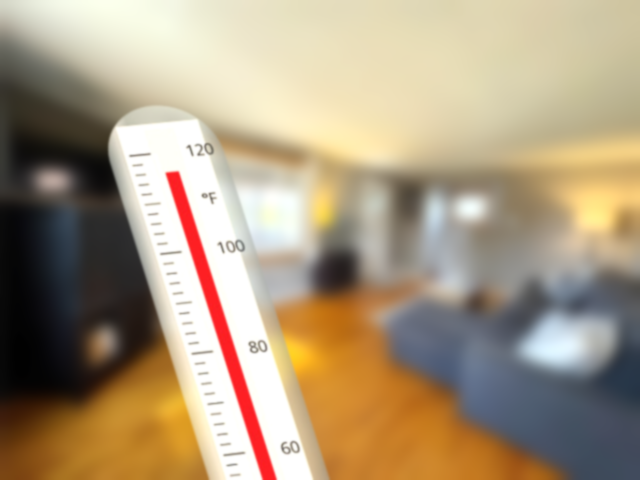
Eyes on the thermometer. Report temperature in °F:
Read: 116 °F
